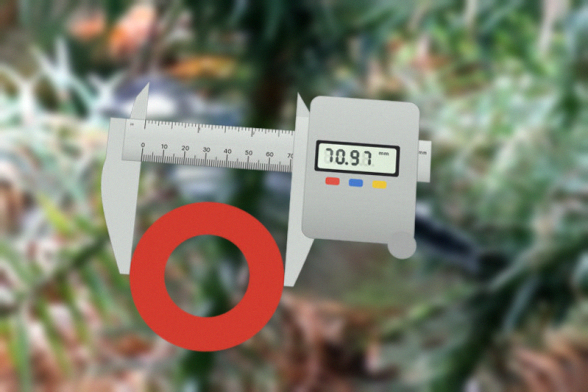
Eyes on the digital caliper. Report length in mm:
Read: 70.97 mm
